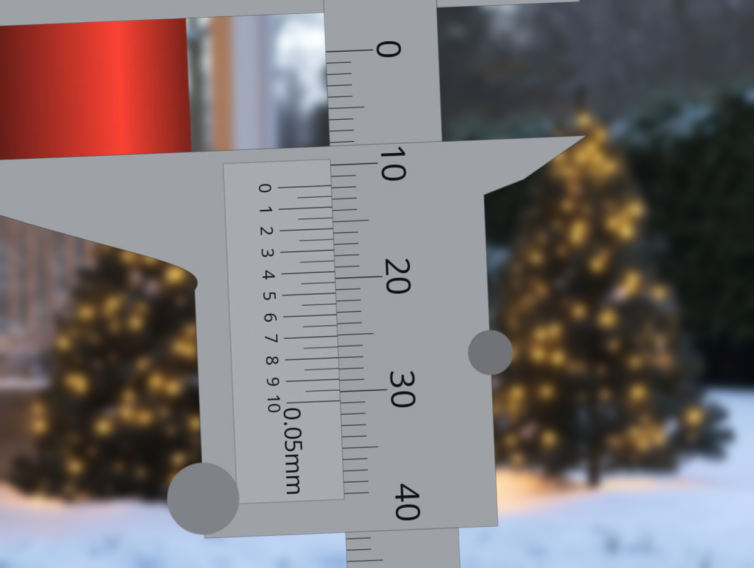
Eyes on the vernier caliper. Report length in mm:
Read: 11.8 mm
